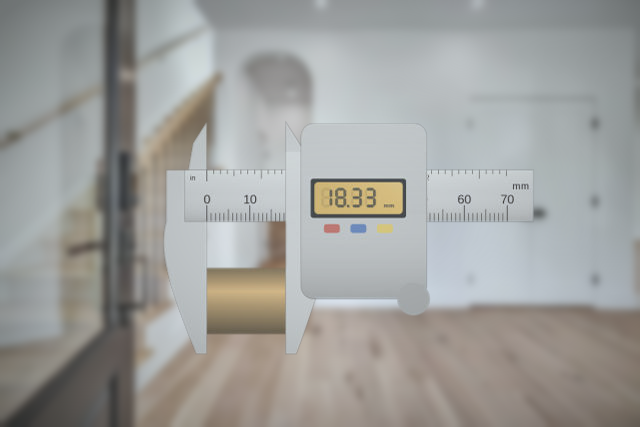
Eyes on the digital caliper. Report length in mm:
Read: 18.33 mm
